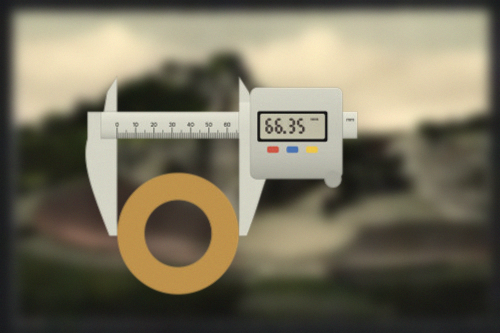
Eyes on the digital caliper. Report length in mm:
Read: 66.35 mm
